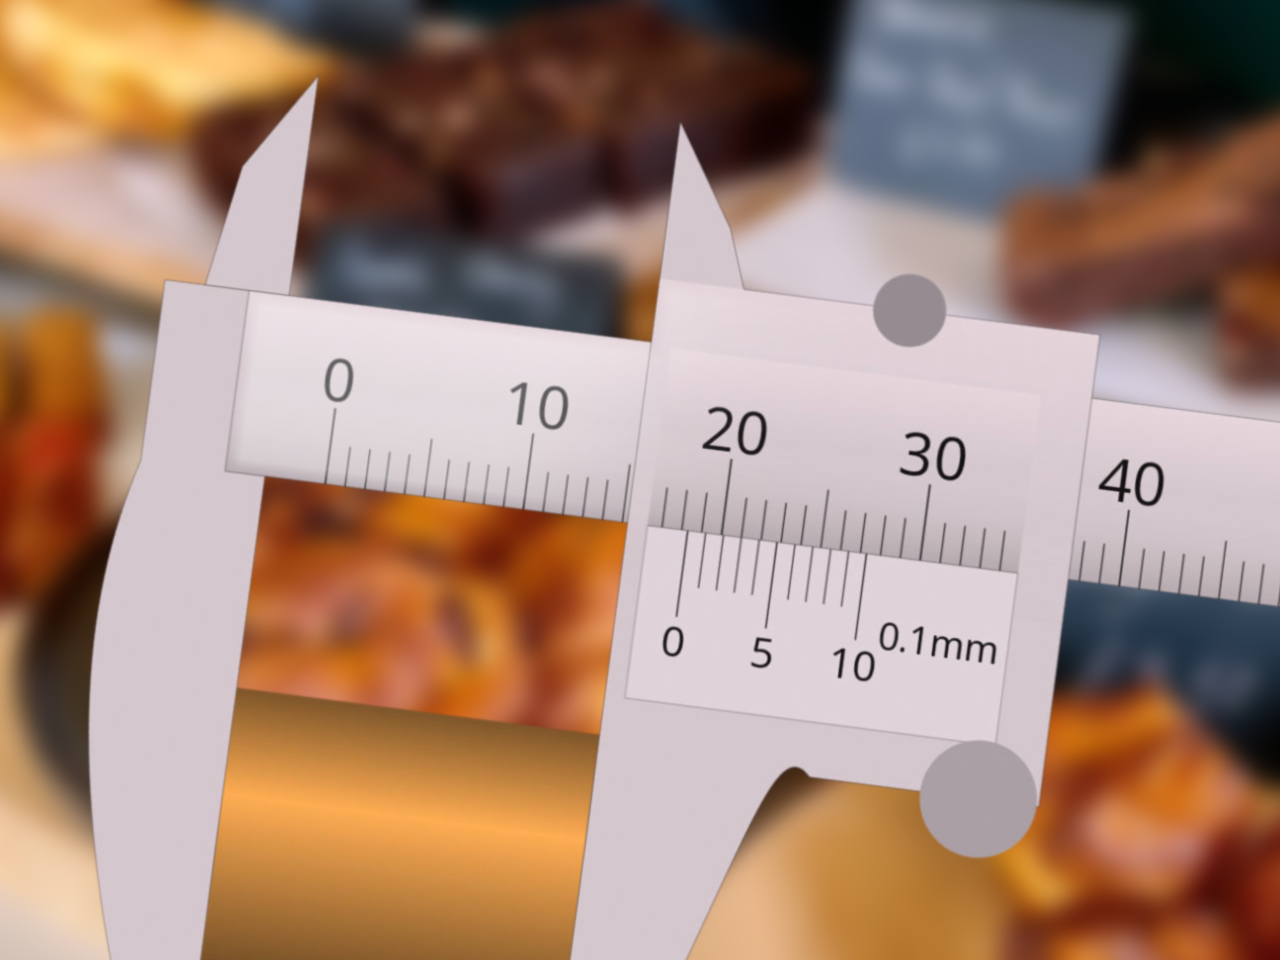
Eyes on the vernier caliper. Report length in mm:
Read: 18.3 mm
